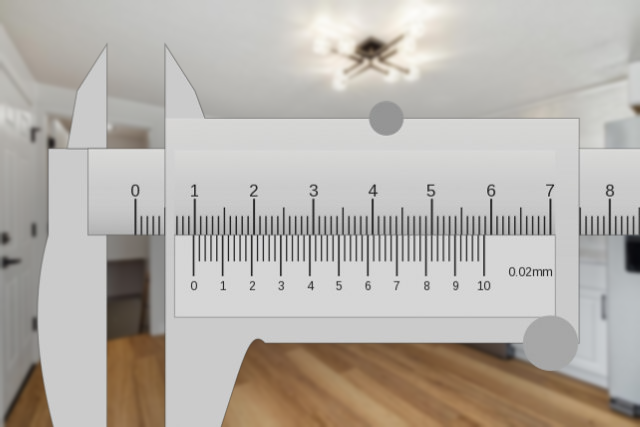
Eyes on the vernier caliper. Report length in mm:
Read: 9.8 mm
